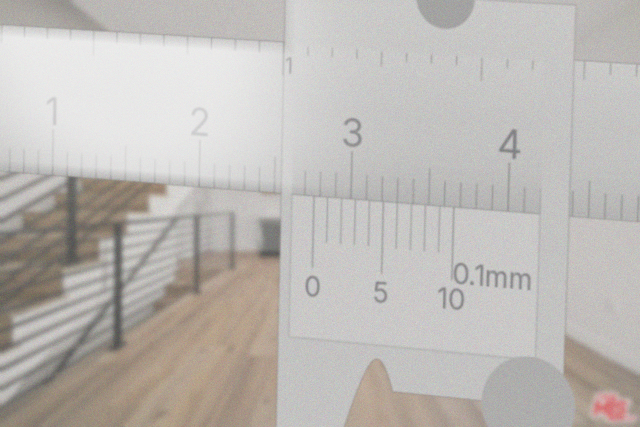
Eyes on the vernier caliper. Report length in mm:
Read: 27.6 mm
